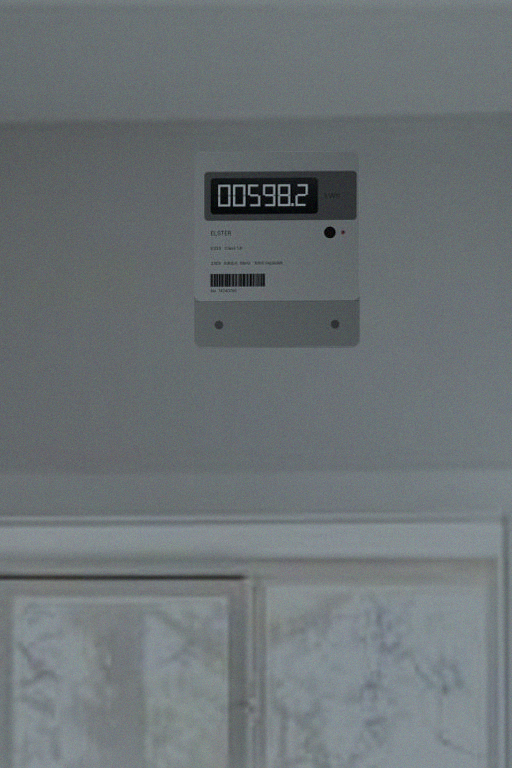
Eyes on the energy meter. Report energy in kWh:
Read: 598.2 kWh
